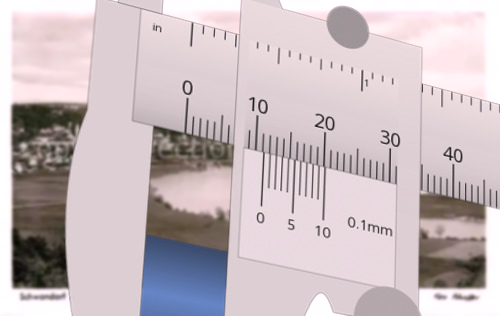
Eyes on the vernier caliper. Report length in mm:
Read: 11.2 mm
